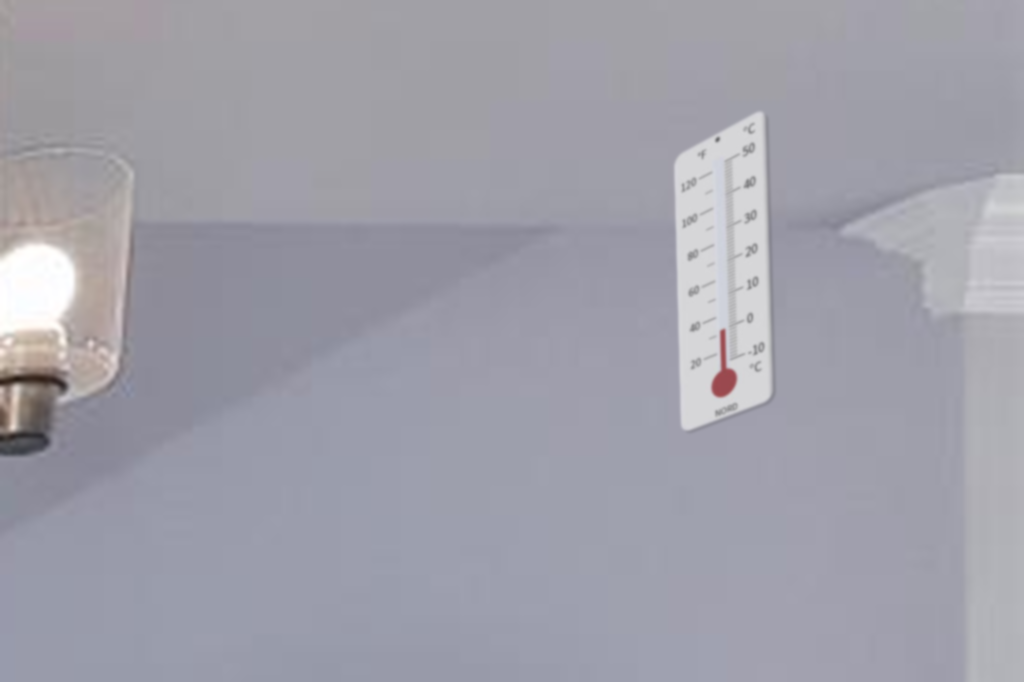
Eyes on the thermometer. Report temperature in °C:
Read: 0 °C
